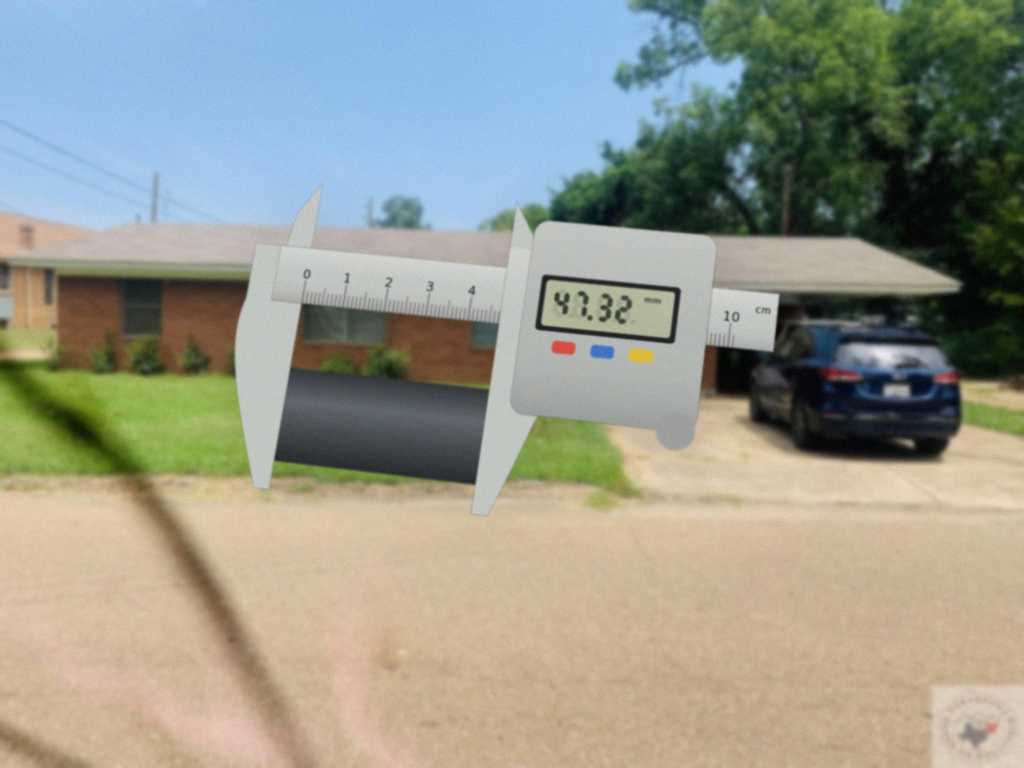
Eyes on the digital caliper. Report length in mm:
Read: 47.32 mm
